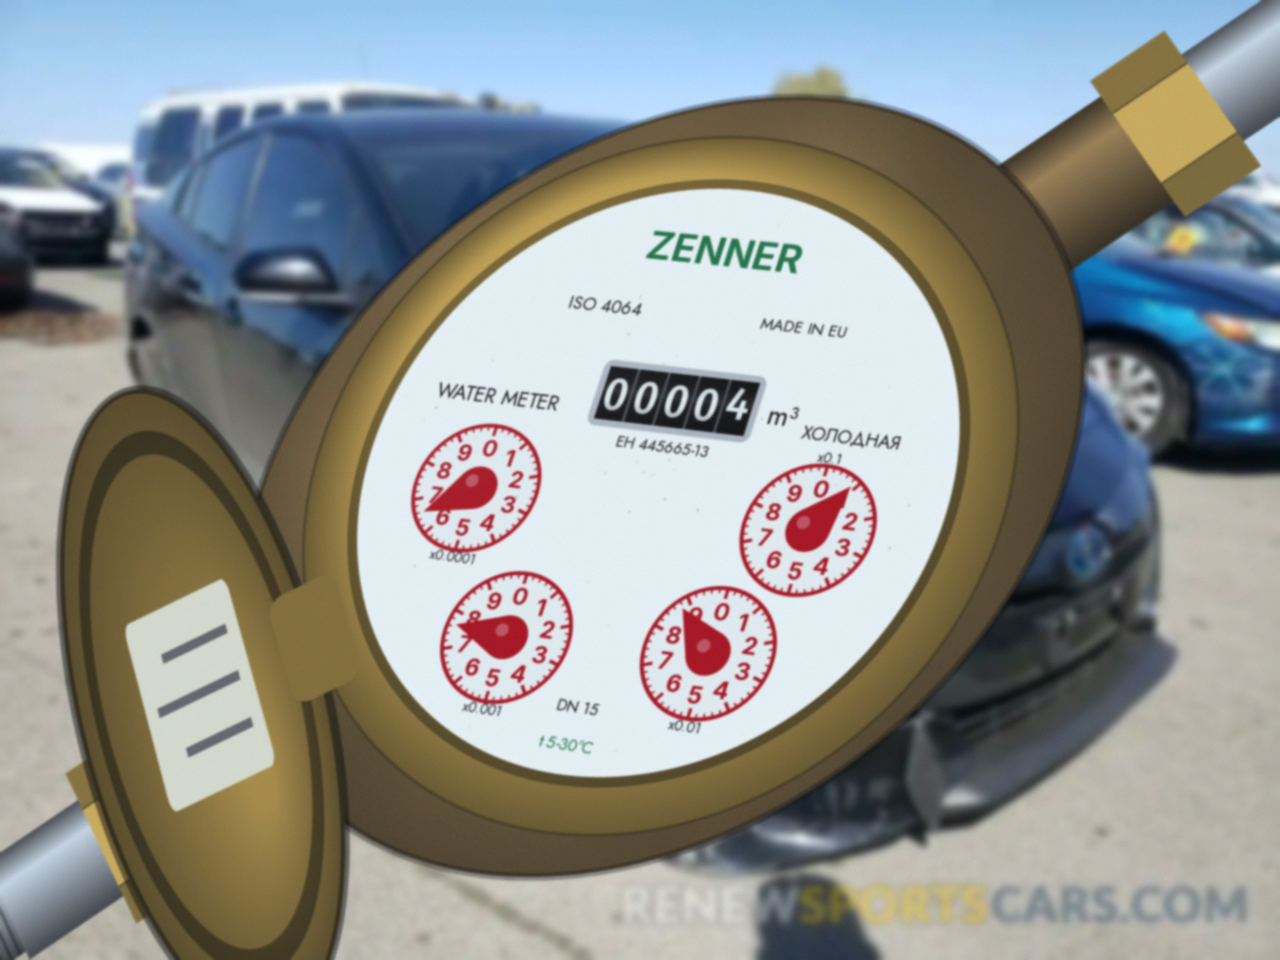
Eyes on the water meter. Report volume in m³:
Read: 4.0876 m³
